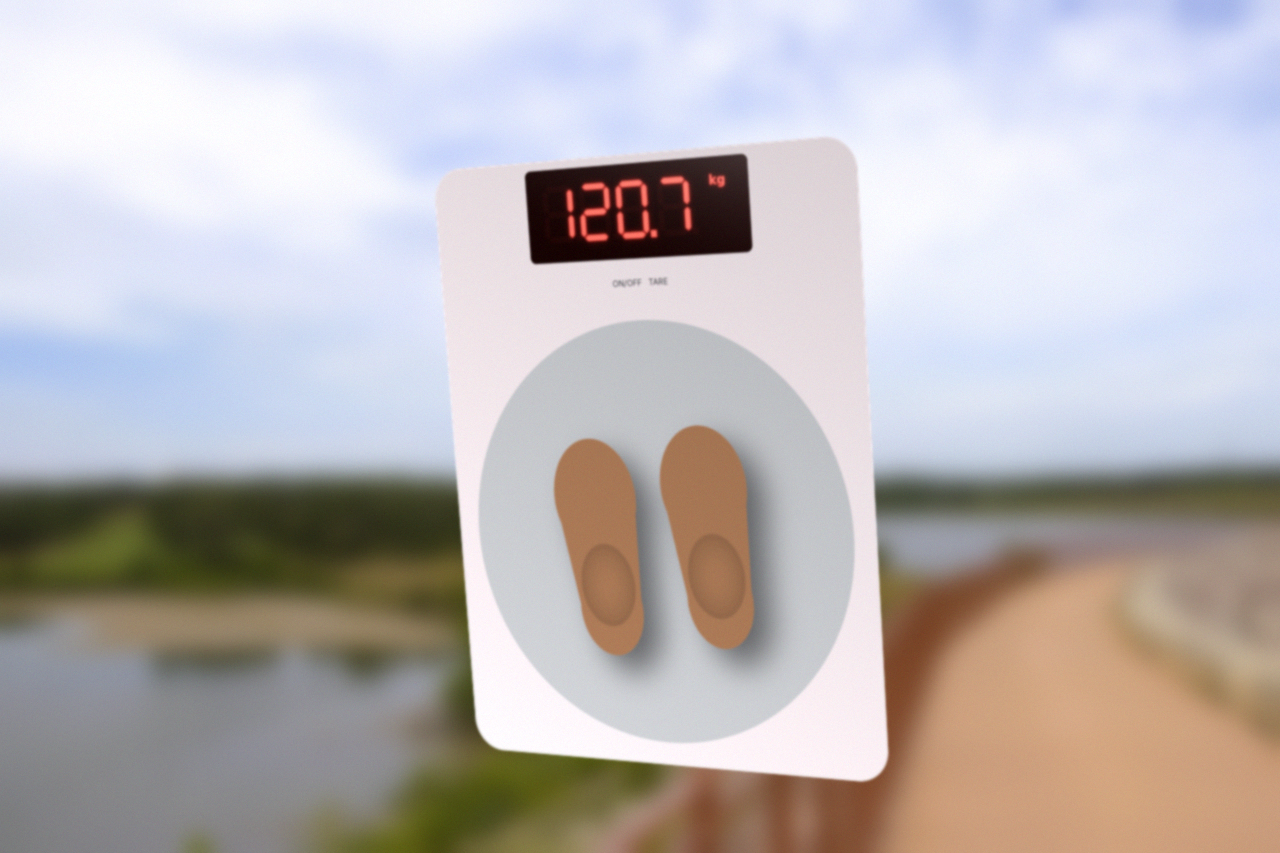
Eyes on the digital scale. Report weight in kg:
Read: 120.7 kg
